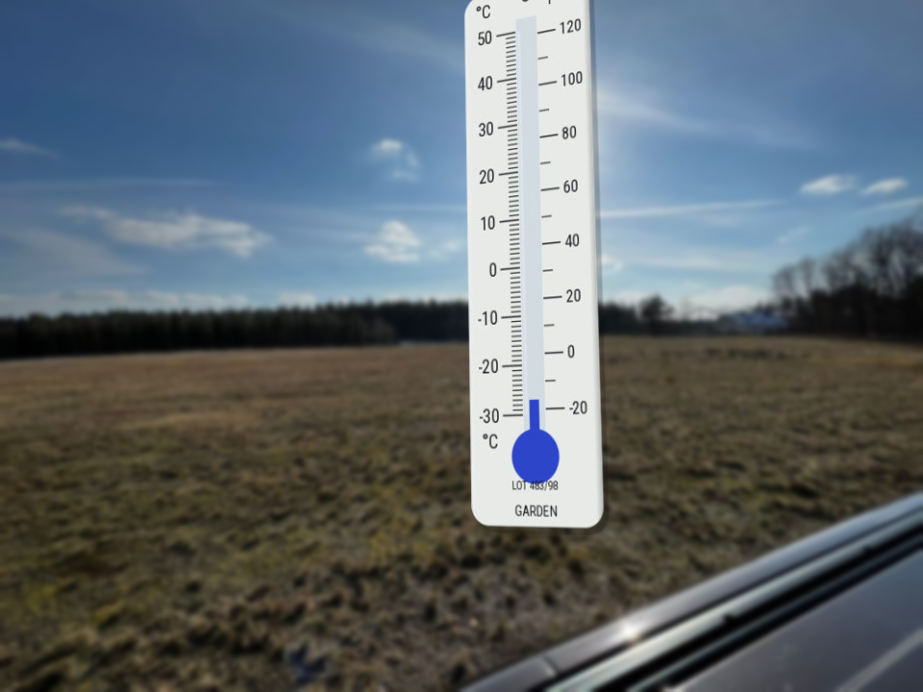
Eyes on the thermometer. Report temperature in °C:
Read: -27 °C
